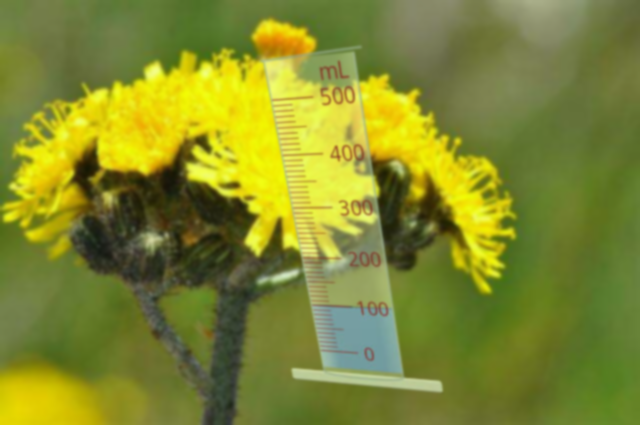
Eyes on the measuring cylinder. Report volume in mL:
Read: 100 mL
